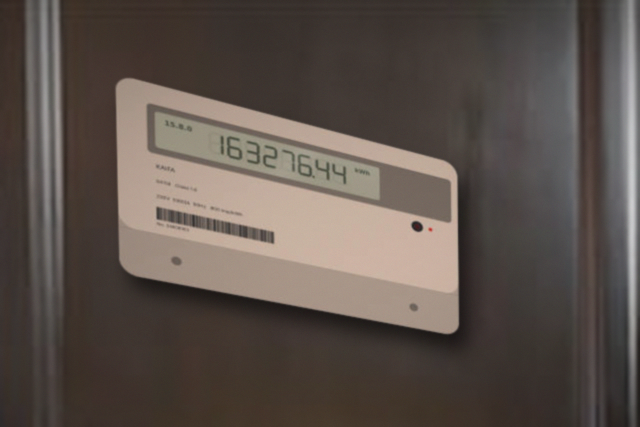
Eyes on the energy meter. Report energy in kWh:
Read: 163276.44 kWh
